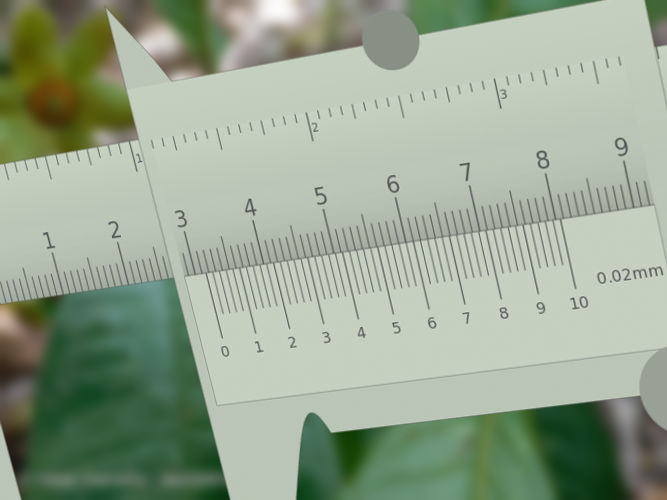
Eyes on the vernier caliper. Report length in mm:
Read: 31.6 mm
